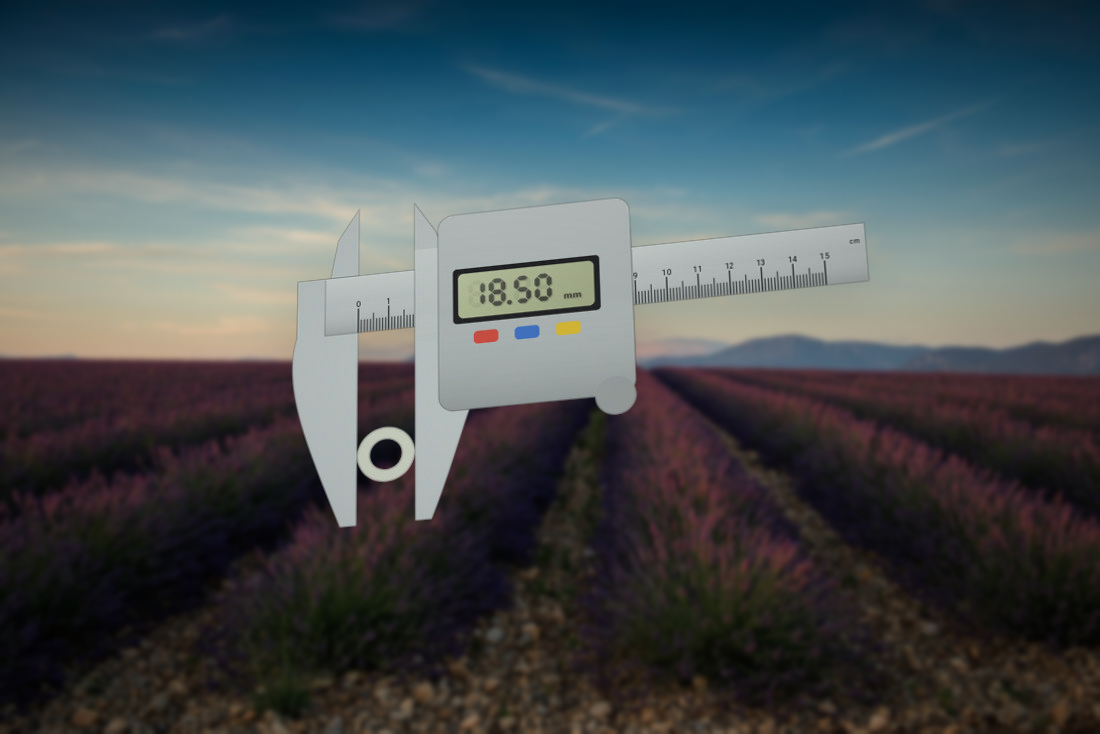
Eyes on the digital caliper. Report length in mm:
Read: 18.50 mm
